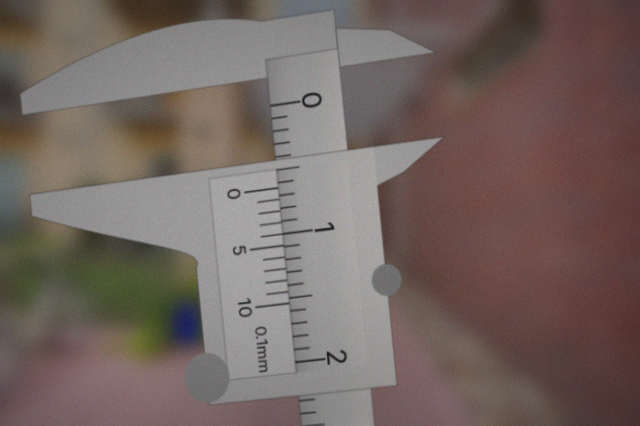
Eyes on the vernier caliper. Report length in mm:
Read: 6.4 mm
